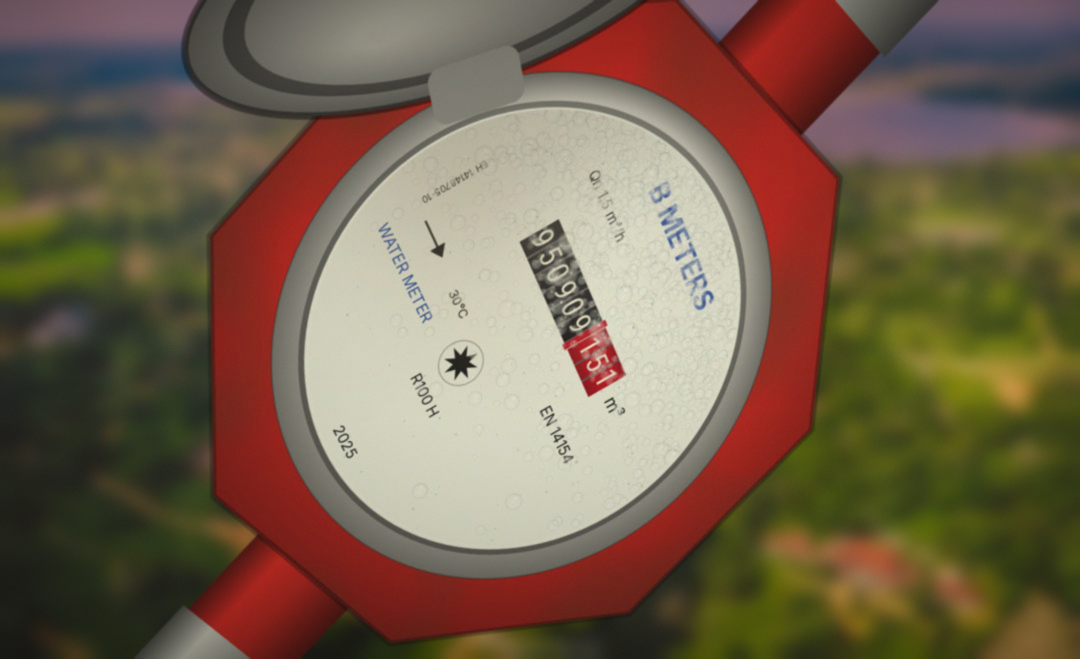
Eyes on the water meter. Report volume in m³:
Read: 950909.151 m³
